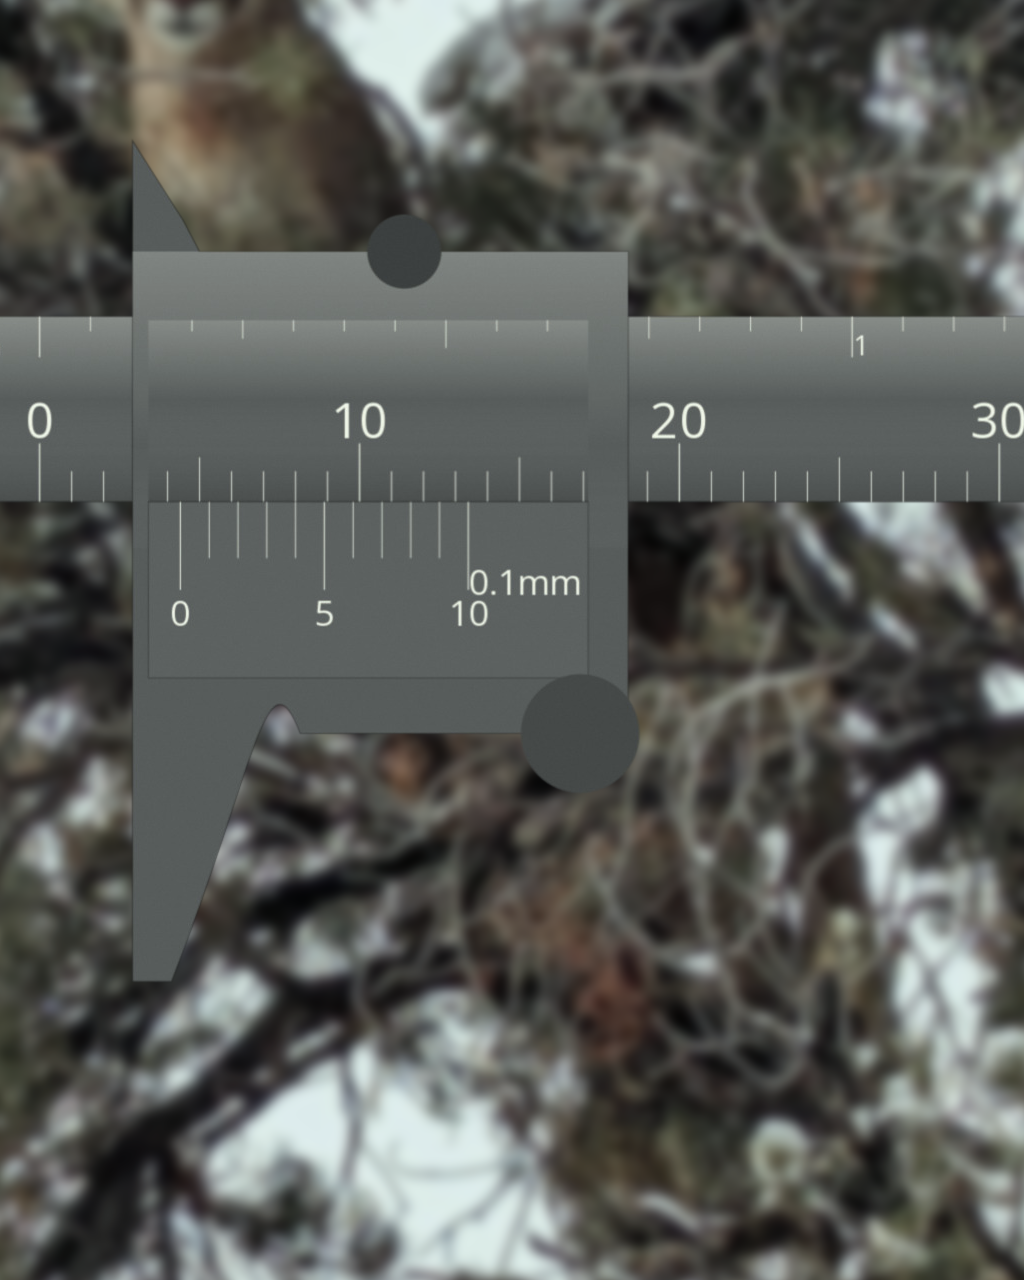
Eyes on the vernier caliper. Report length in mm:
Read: 4.4 mm
